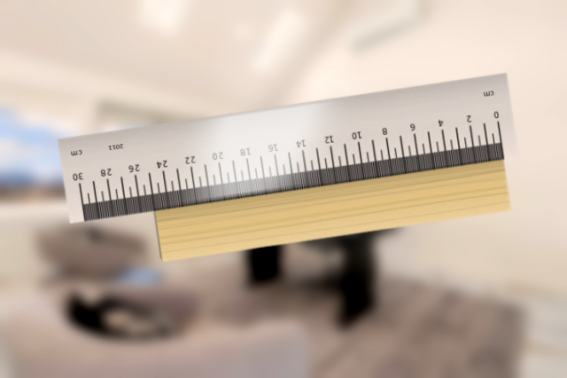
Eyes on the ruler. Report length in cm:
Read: 25 cm
